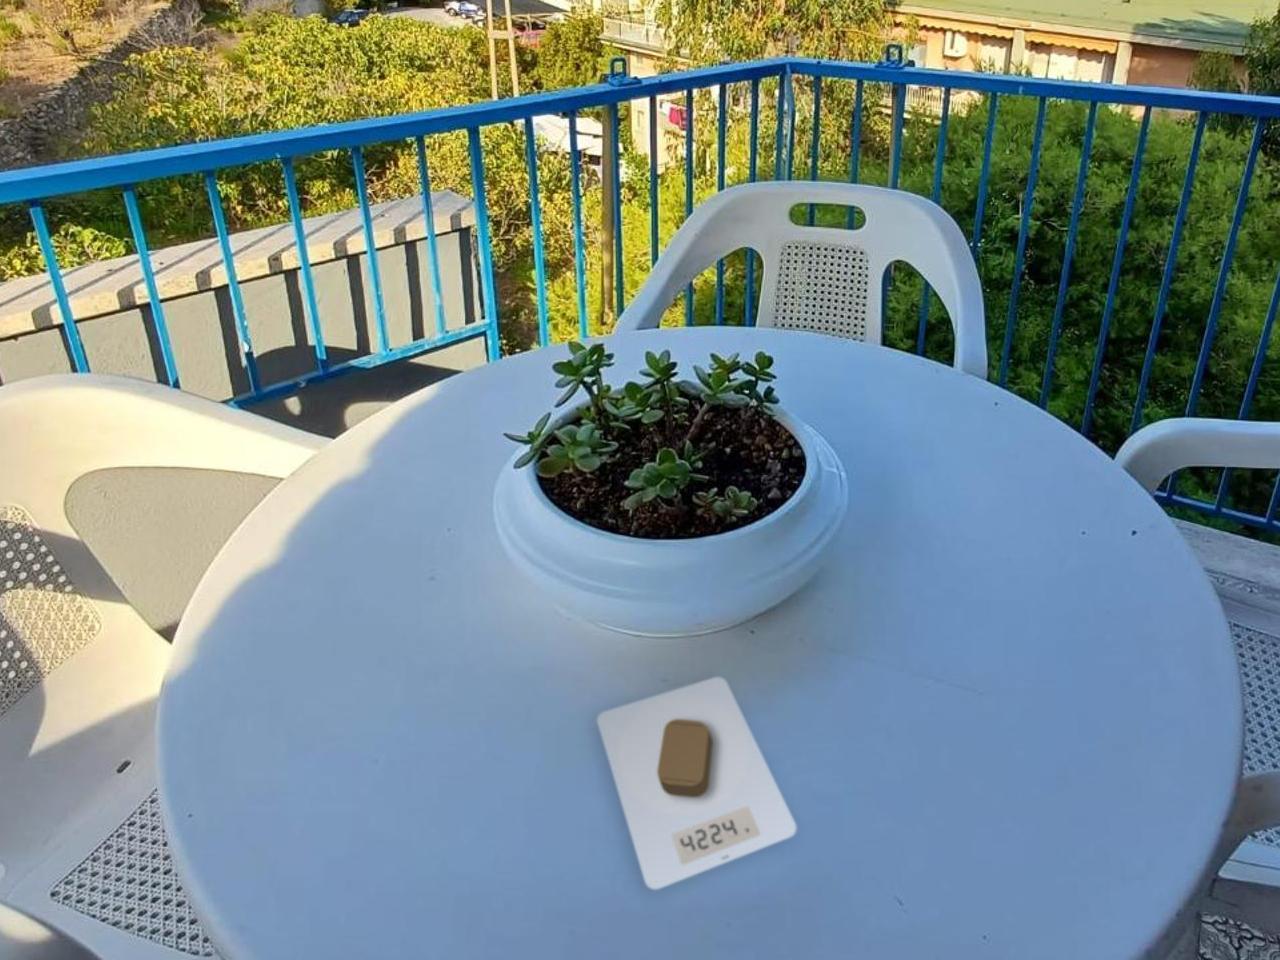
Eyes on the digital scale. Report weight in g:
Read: 4224 g
